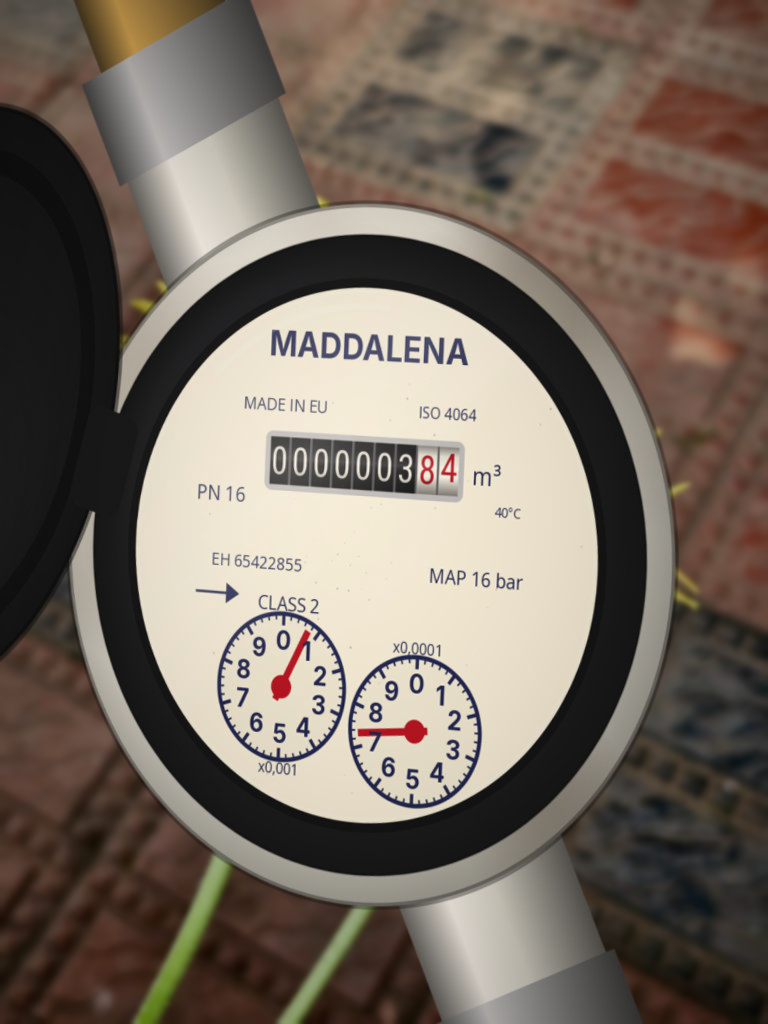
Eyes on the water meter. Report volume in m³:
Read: 3.8407 m³
